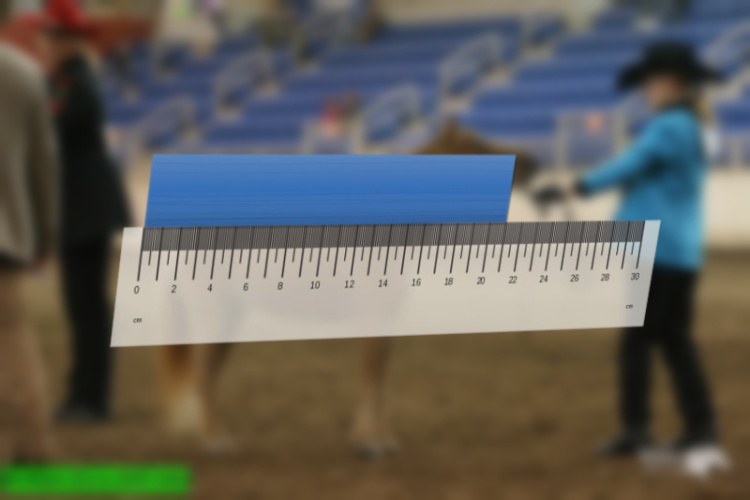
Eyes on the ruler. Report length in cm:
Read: 21 cm
